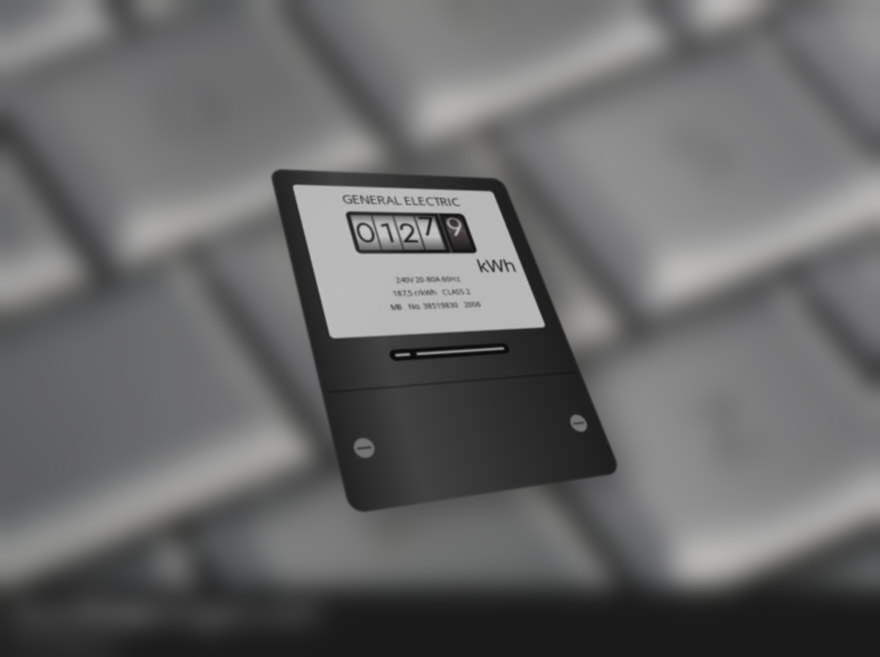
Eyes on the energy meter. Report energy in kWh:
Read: 127.9 kWh
